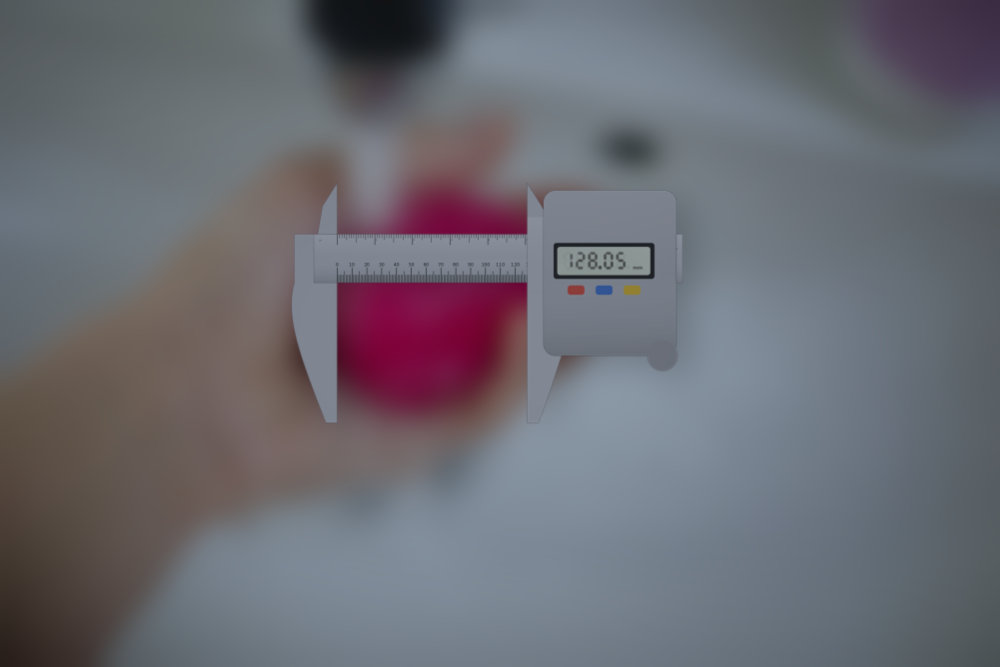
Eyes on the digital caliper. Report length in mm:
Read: 128.05 mm
